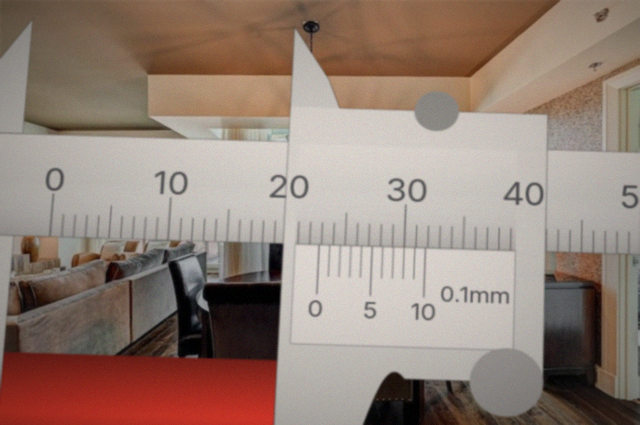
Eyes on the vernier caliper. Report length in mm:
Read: 22.8 mm
